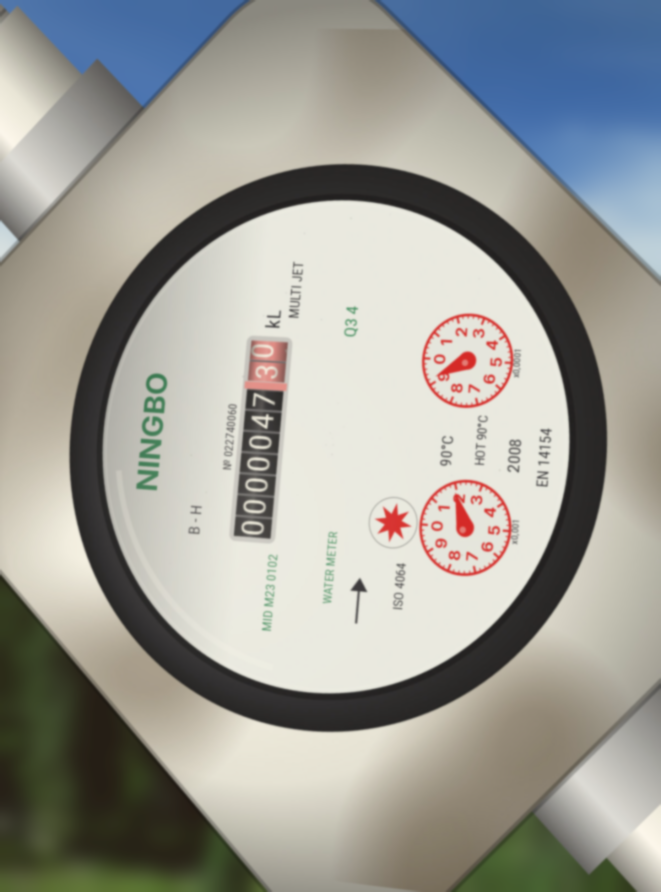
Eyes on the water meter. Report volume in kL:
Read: 47.3019 kL
